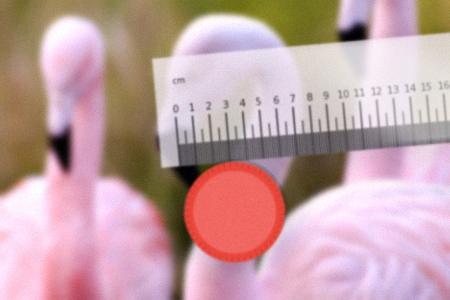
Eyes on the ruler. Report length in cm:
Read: 6 cm
